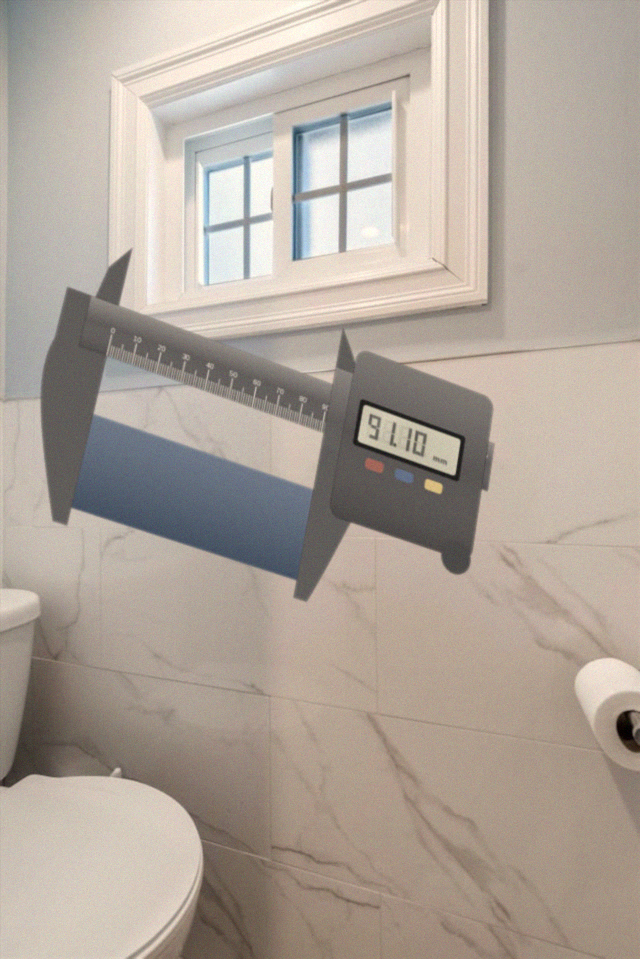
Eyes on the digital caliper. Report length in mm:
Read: 91.10 mm
